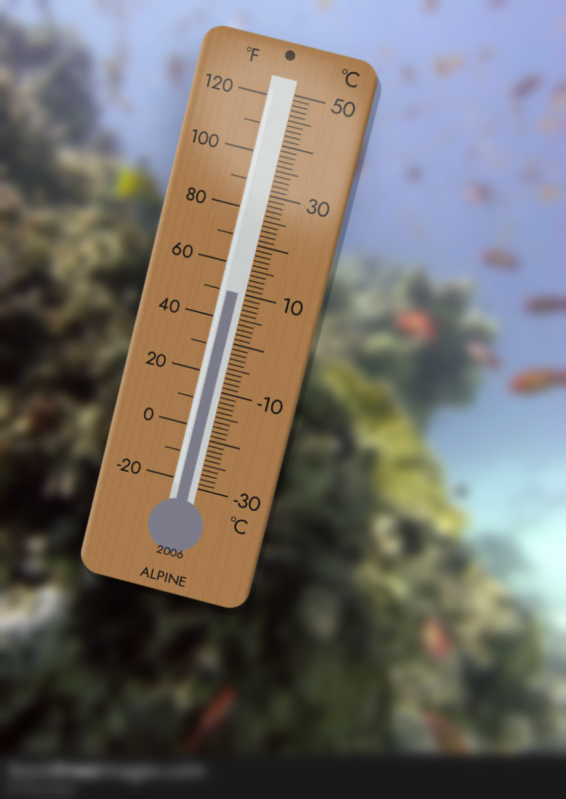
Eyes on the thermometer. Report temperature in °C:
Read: 10 °C
